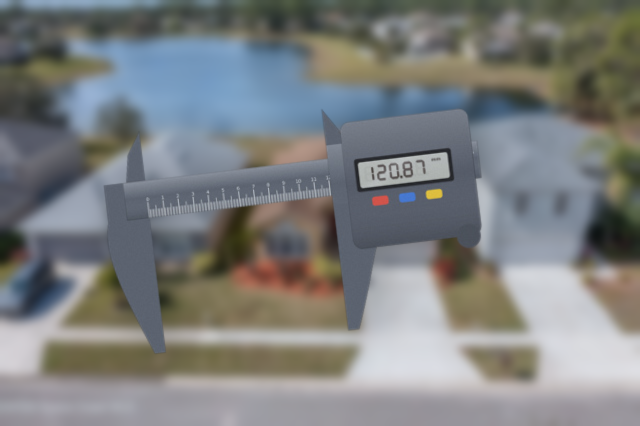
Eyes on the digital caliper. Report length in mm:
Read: 120.87 mm
